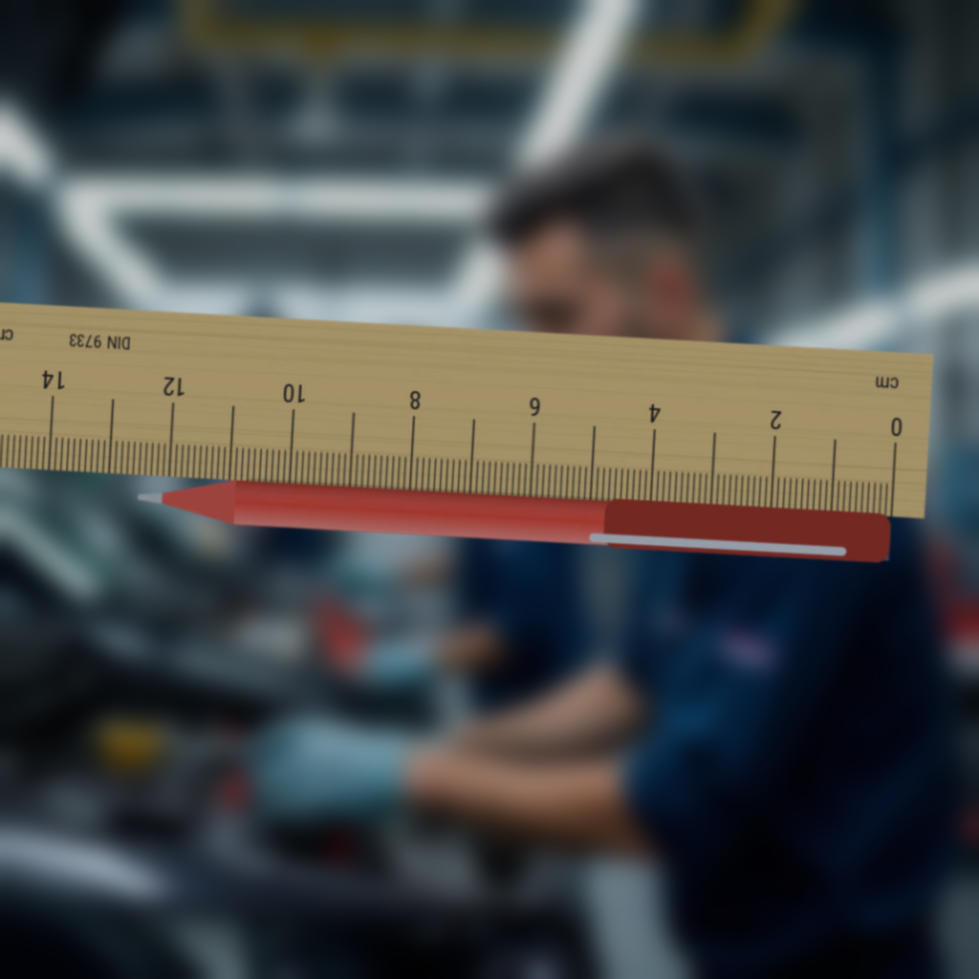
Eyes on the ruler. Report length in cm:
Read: 12.5 cm
